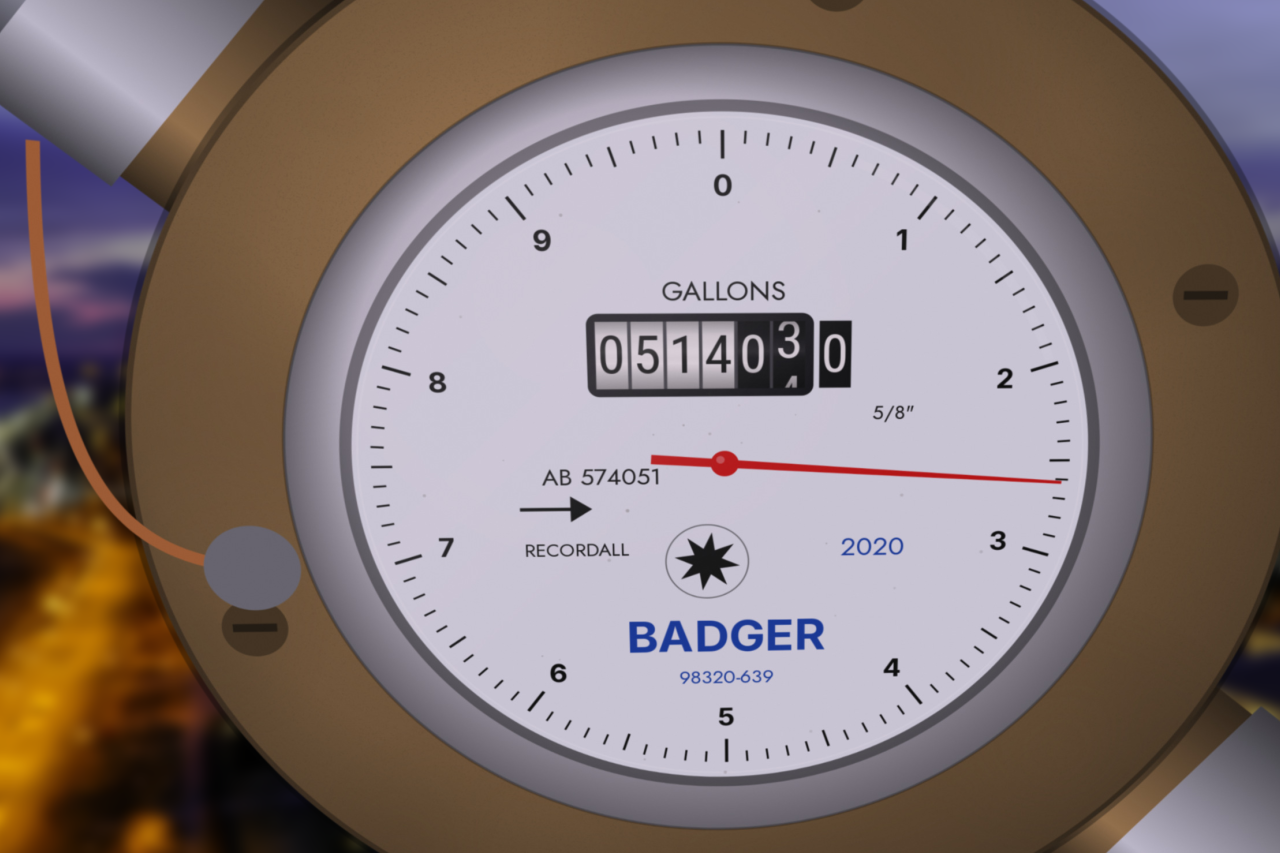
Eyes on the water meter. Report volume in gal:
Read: 514032.6 gal
